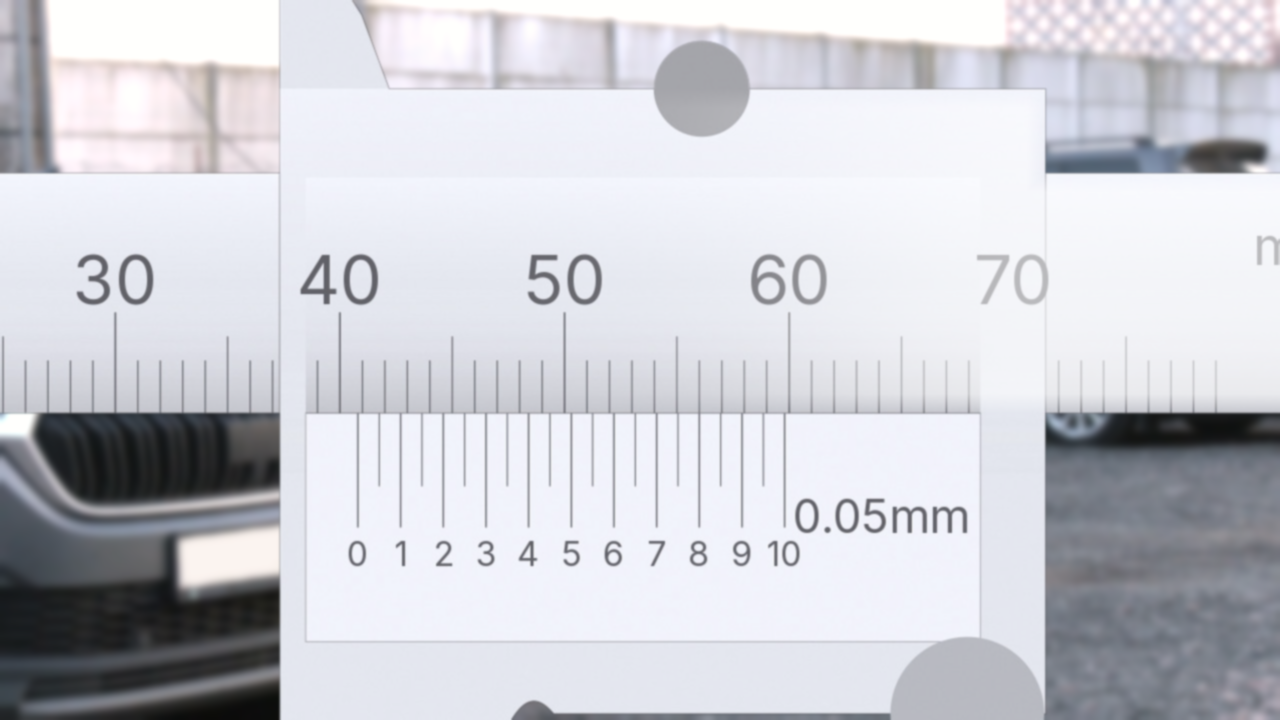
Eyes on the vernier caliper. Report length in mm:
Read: 40.8 mm
